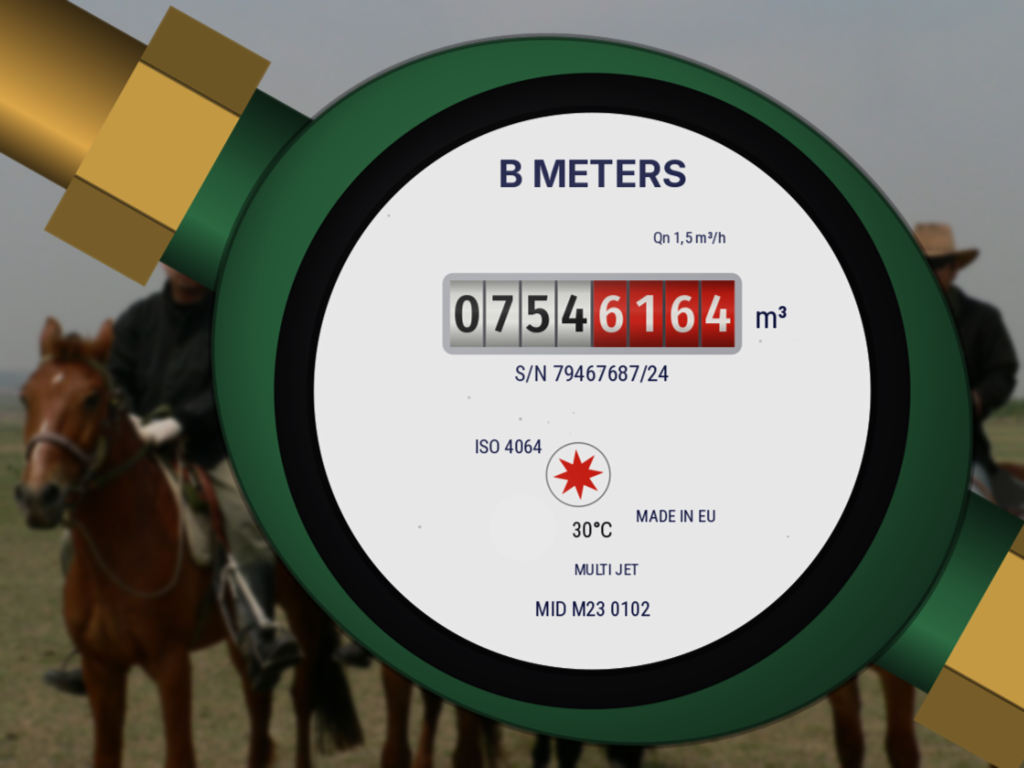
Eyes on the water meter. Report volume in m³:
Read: 754.6164 m³
